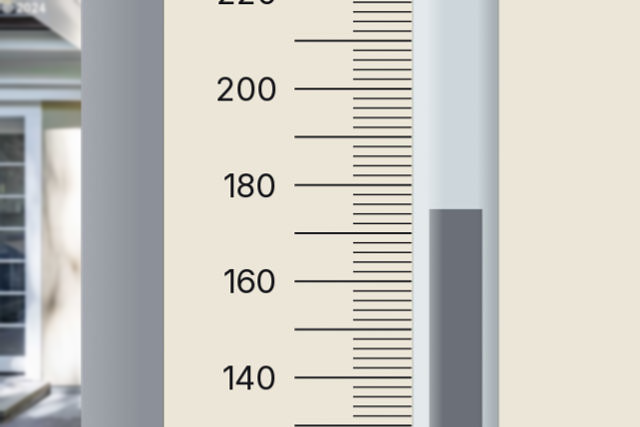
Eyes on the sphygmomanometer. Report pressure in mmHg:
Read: 175 mmHg
